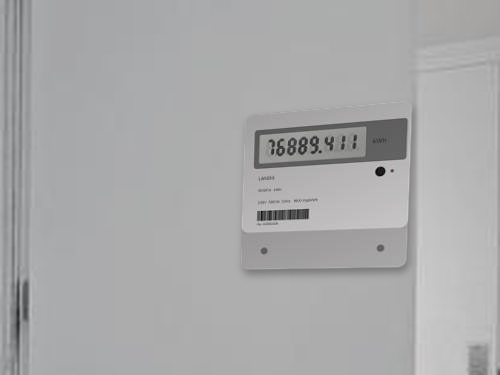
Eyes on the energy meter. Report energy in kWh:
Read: 76889.411 kWh
